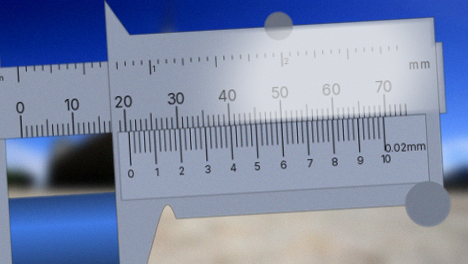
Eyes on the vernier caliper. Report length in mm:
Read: 20.6 mm
